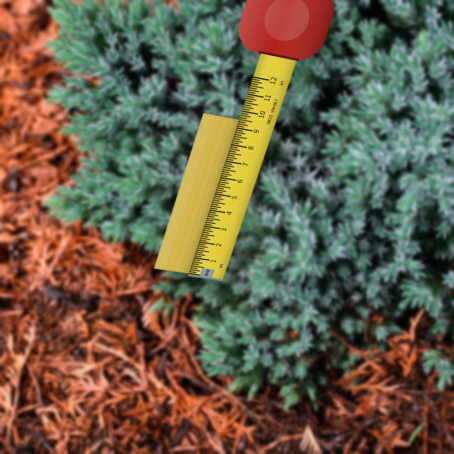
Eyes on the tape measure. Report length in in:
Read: 9.5 in
